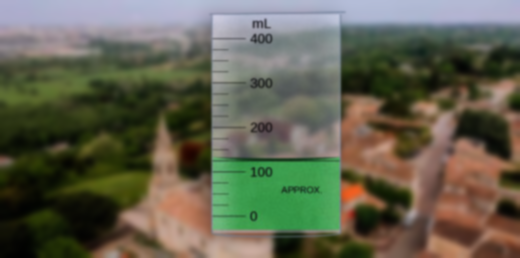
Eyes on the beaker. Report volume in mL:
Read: 125 mL
